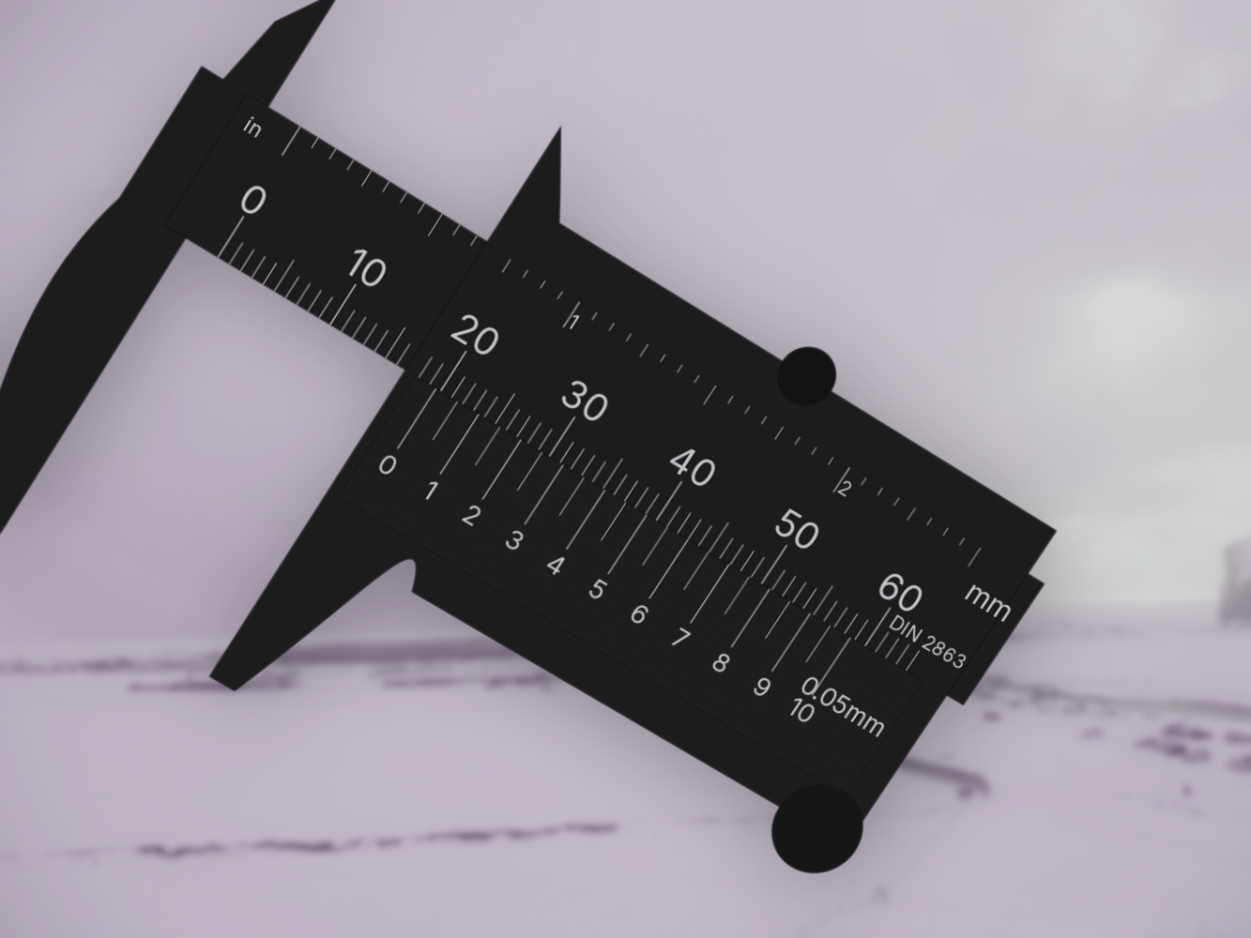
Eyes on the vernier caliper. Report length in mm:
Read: 19.6 mm
